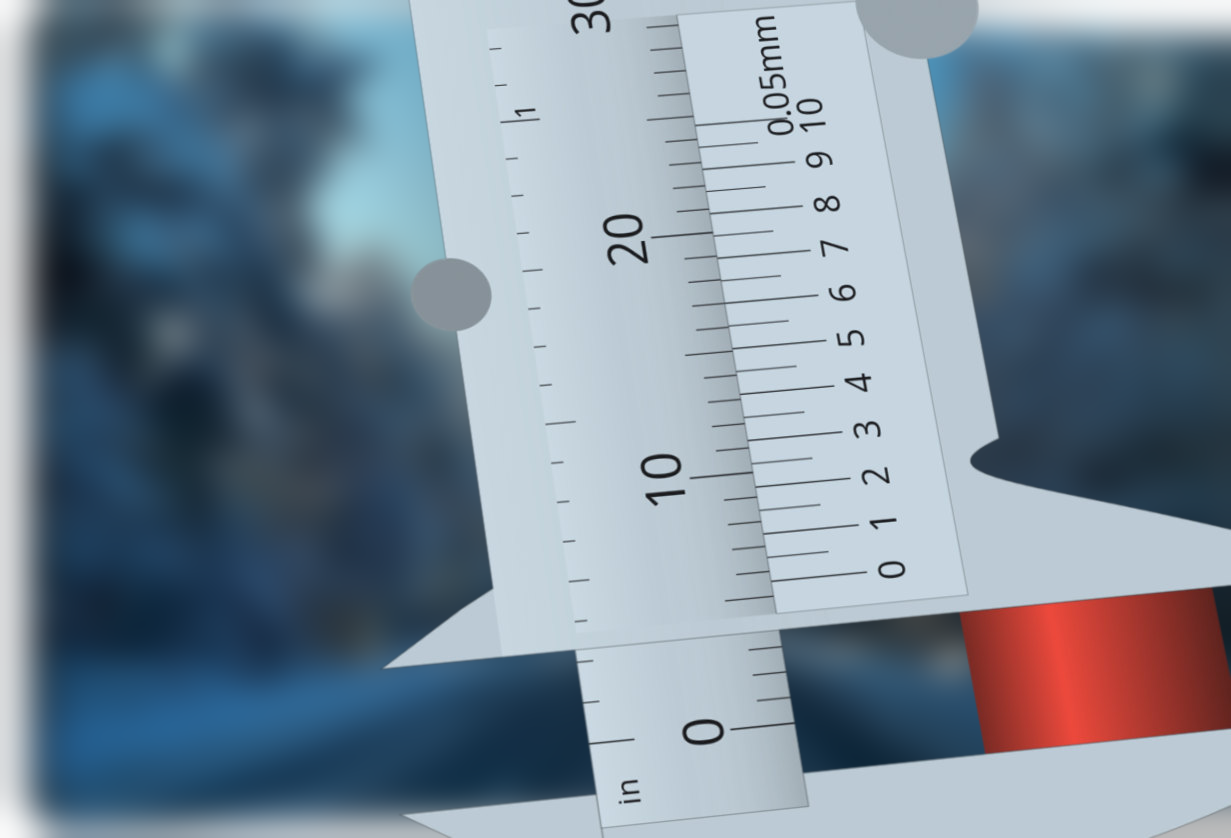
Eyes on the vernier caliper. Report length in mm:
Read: 5.6 mm
